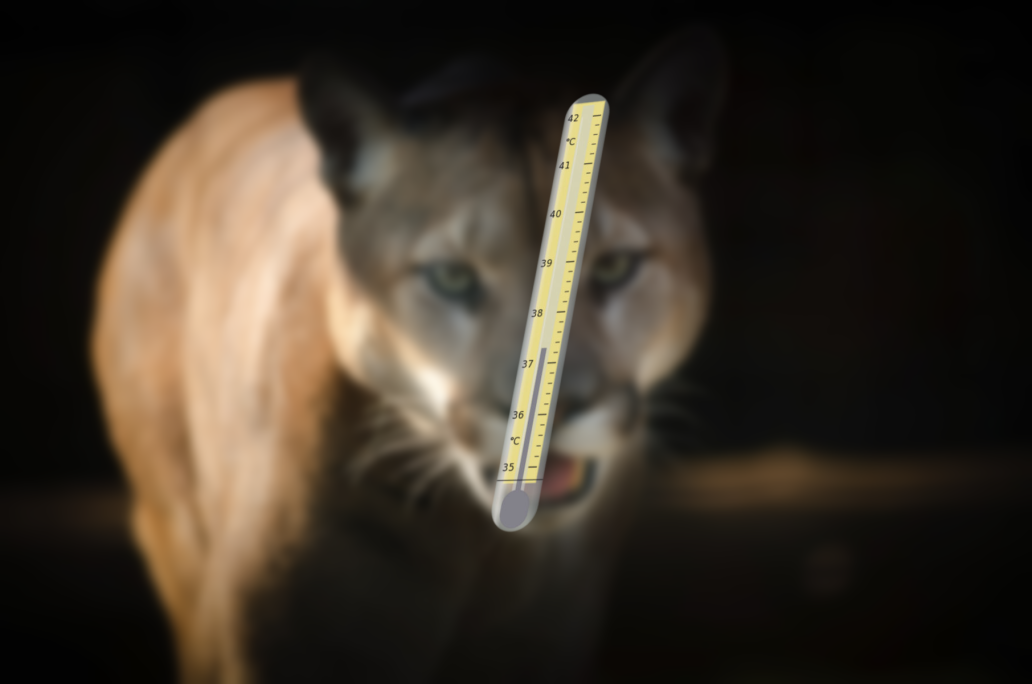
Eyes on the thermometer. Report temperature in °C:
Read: 37.3 °C
